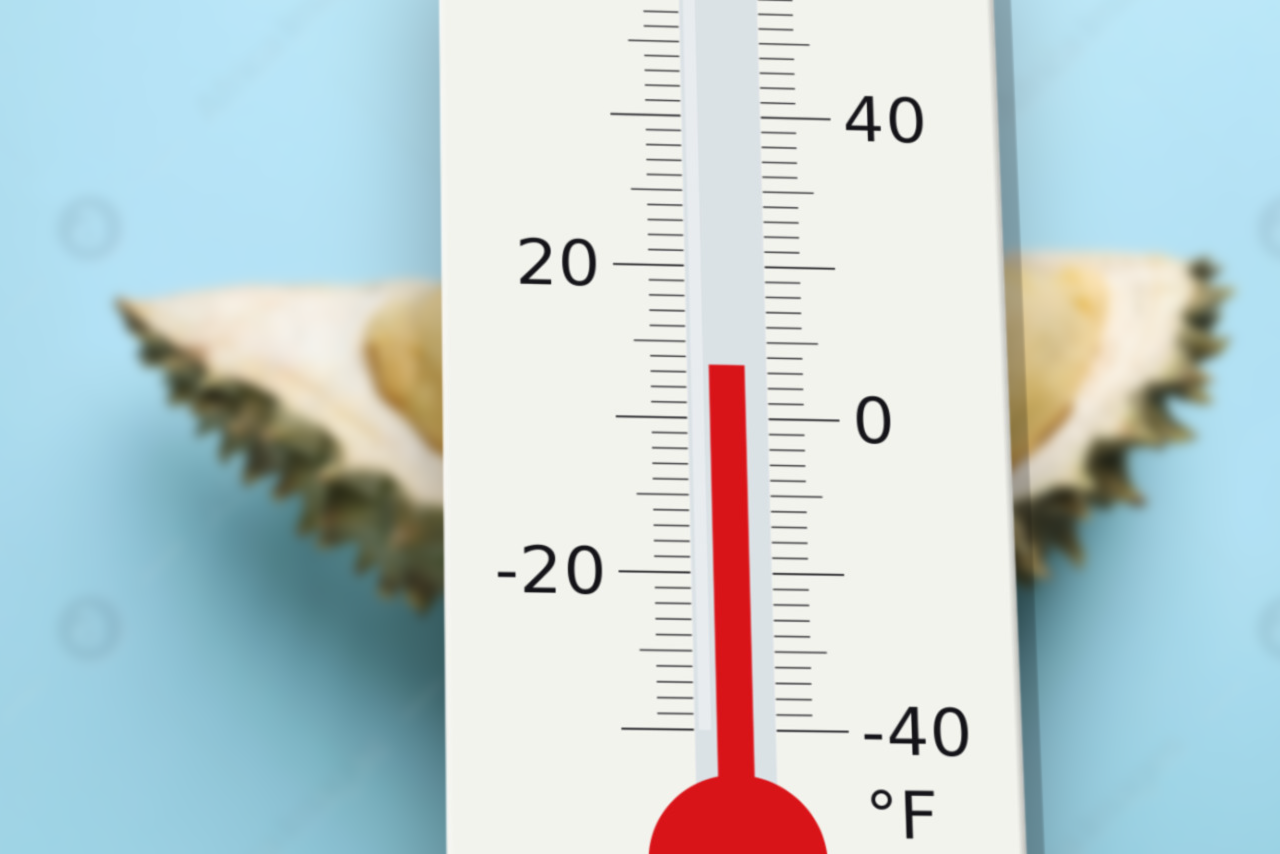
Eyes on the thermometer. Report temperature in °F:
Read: 7 °F
